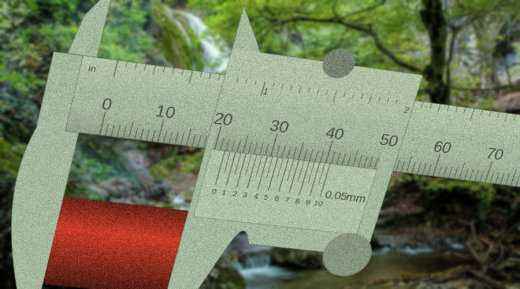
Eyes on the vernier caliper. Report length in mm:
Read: 21.8 mm
